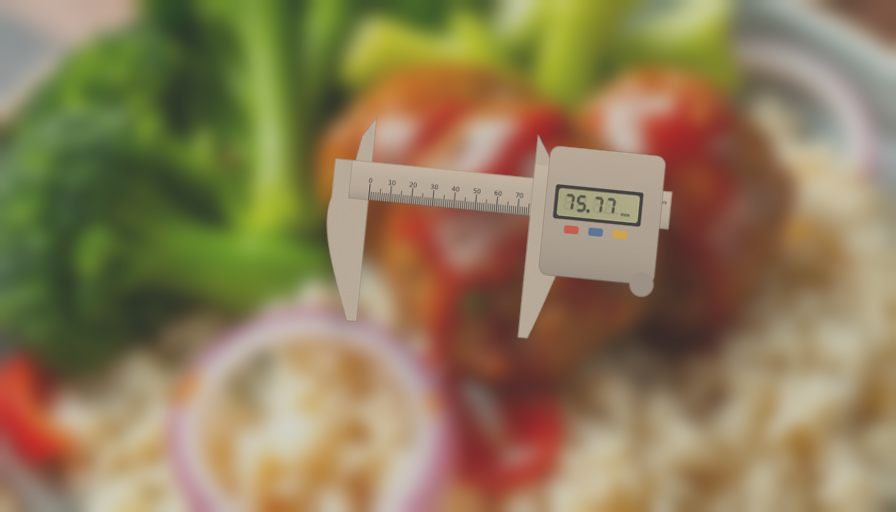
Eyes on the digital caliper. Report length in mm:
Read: 75.77 mm
